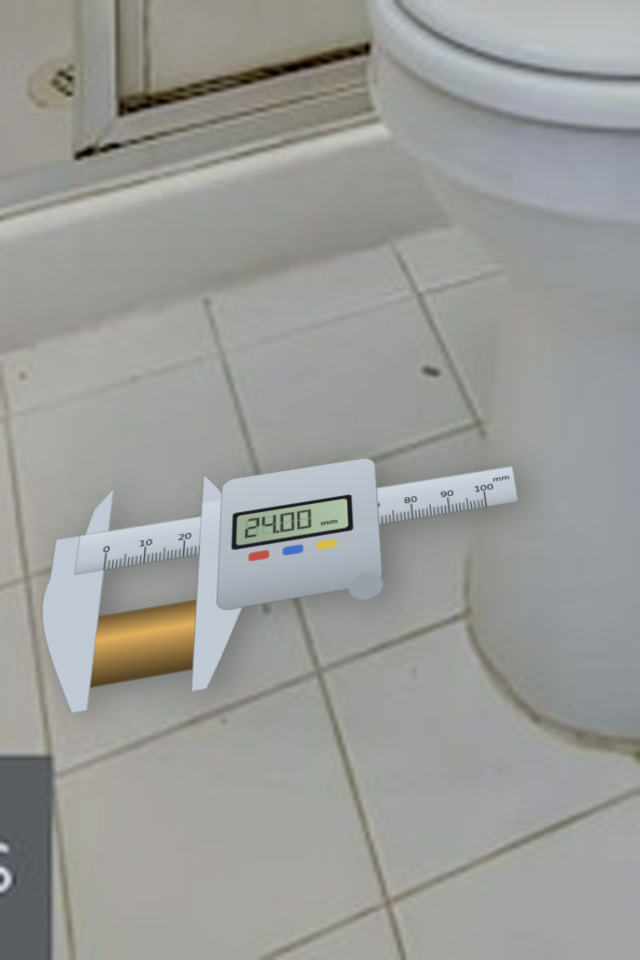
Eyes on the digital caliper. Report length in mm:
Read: 24.00 mm
